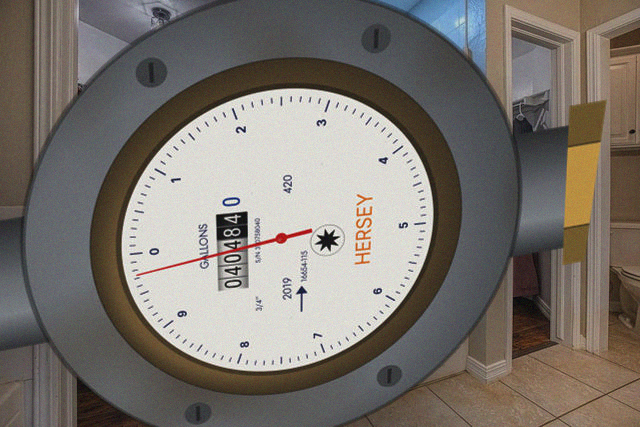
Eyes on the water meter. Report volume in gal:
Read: 404839.7 gal
